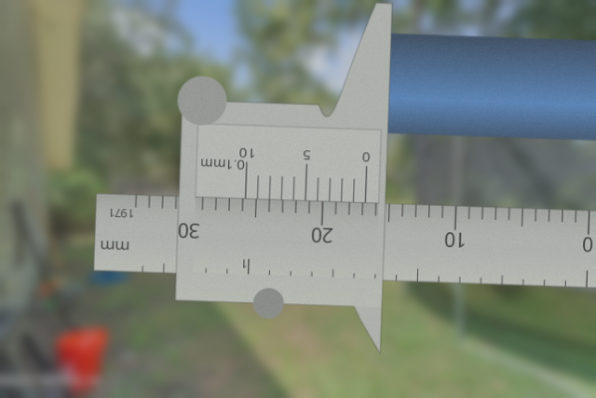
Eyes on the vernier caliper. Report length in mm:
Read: 16.8 mm
